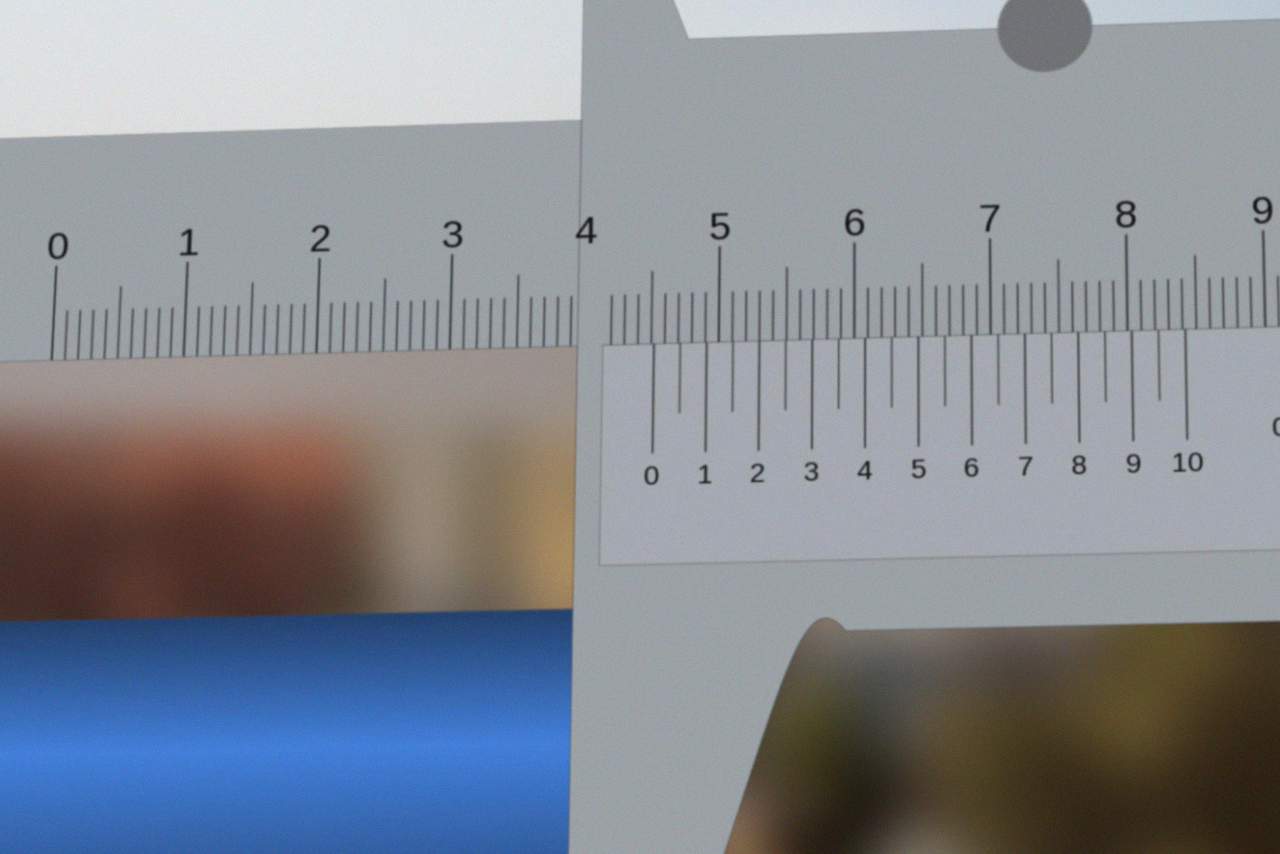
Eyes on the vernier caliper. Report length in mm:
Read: 45.2 mm
